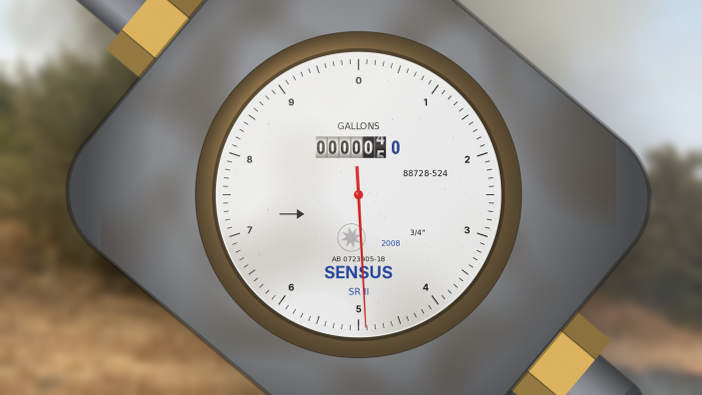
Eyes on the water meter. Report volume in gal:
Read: 44.9 gal
